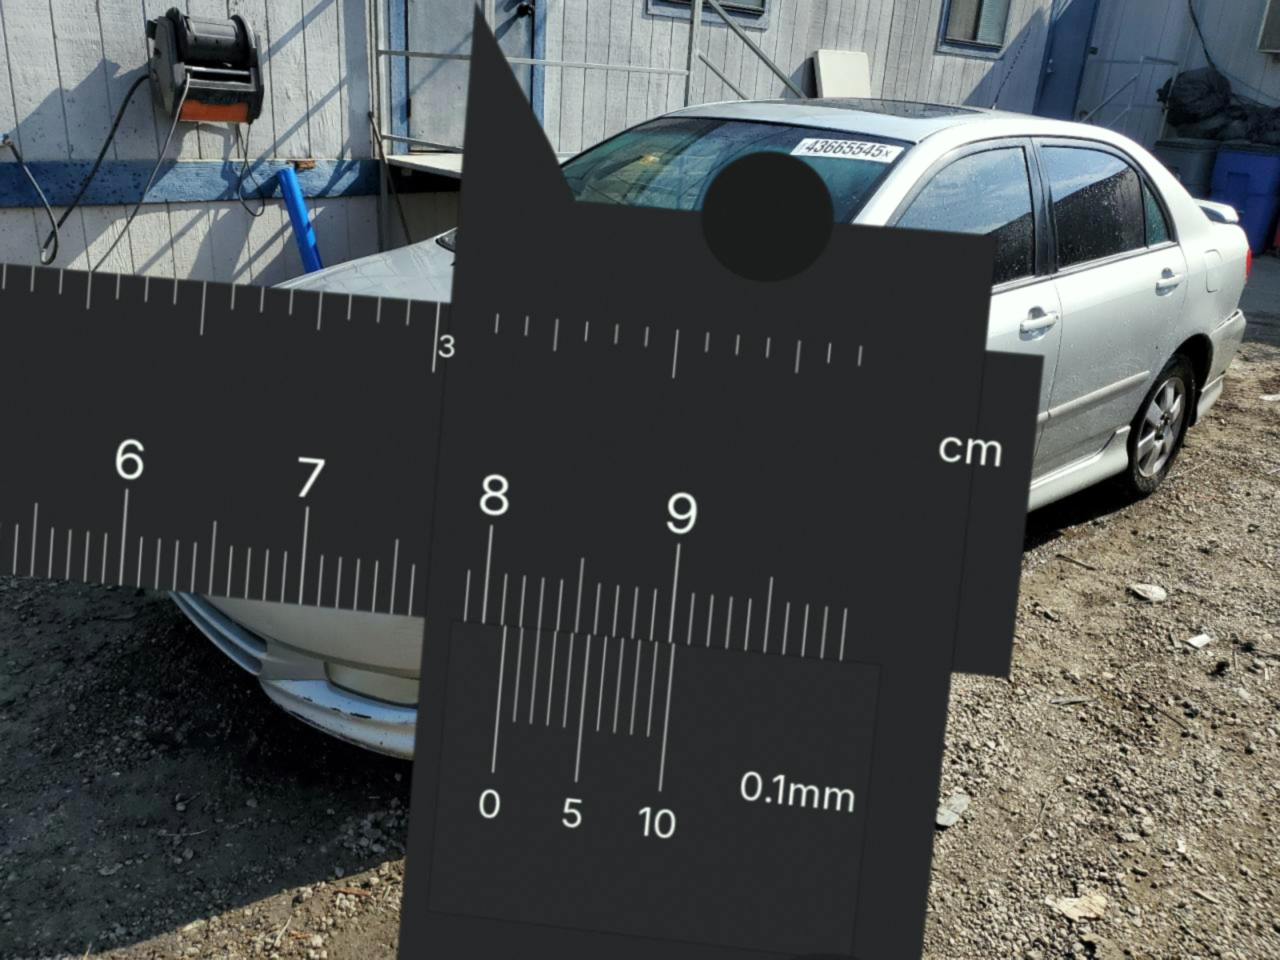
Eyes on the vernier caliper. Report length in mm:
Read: 81.2 mm
